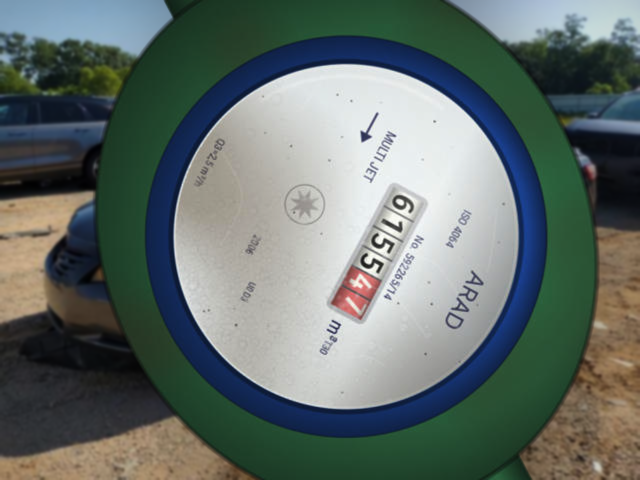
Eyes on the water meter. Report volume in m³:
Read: 6155.47 m³
